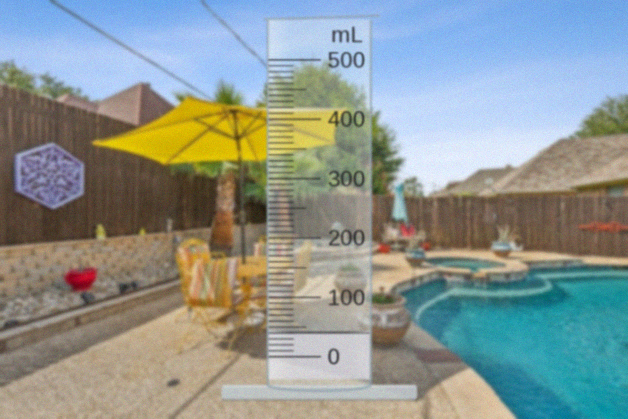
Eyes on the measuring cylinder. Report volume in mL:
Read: 40 mL
